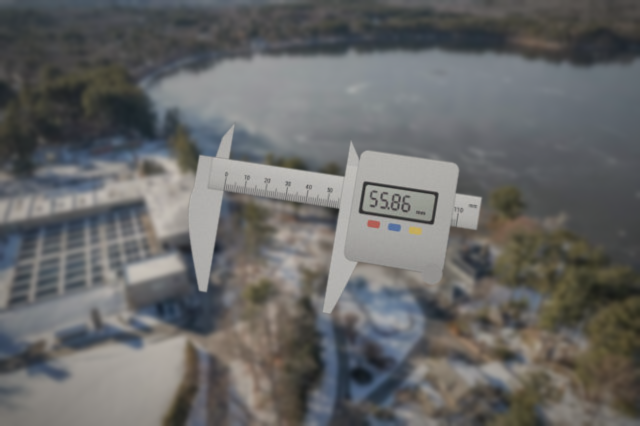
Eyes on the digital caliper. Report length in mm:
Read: 55.86 mm
